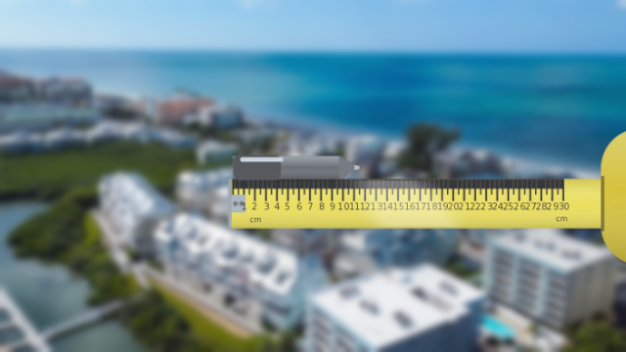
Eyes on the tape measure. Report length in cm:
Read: 11.5 cm
